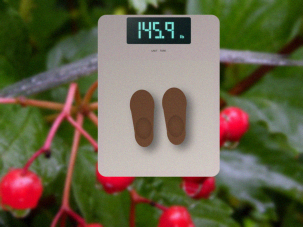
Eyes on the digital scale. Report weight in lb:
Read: 145.9 lb
